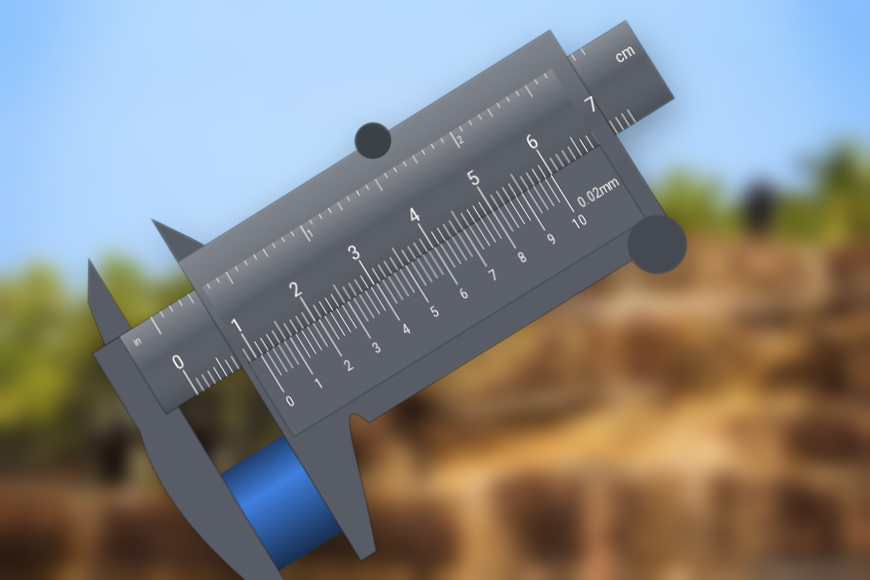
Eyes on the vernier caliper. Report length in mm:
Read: 10.8 mm
